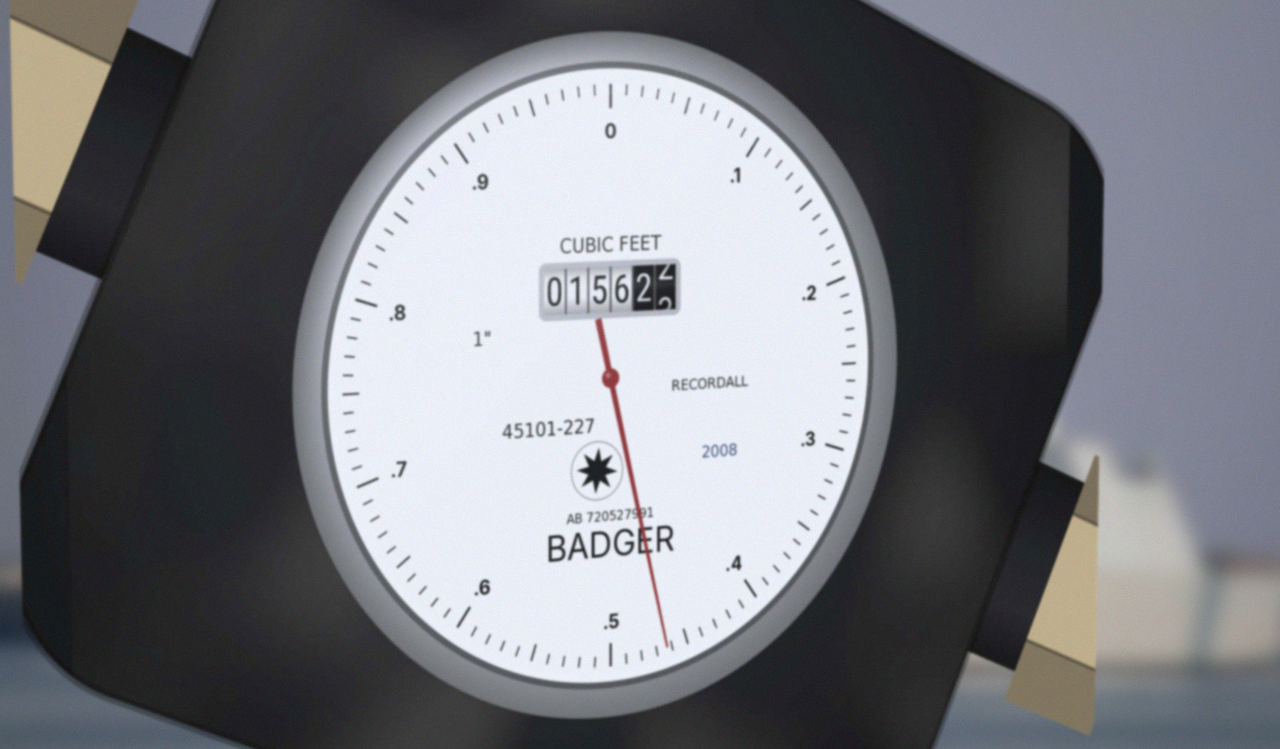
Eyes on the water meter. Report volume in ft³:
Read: 15622.46 ft³
